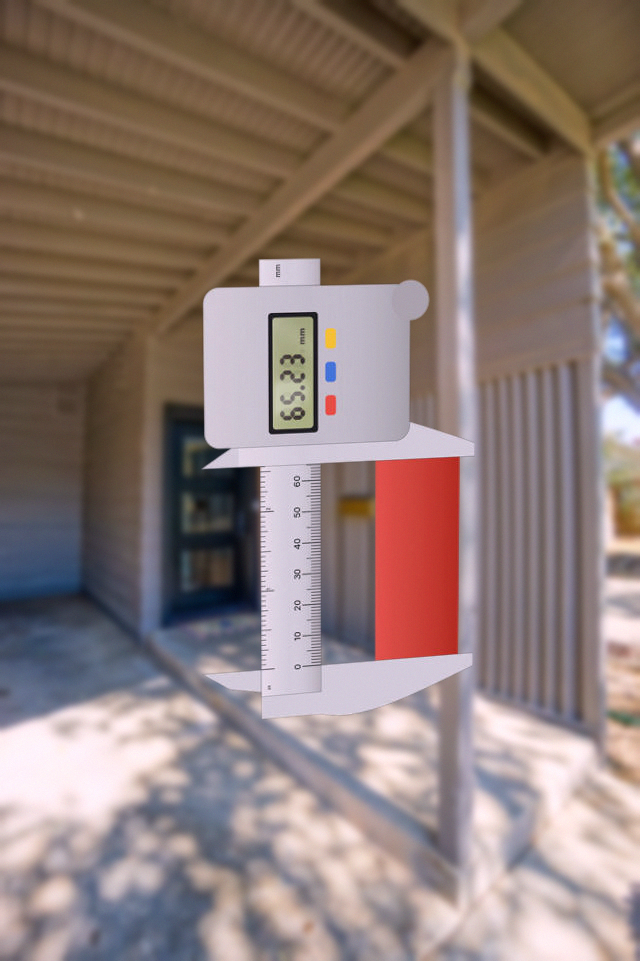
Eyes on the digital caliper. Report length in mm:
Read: 65.23 mm
